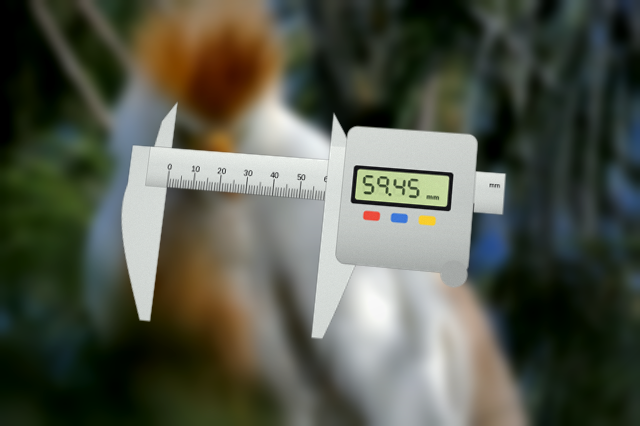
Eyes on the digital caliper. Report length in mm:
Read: 59.45 mm
